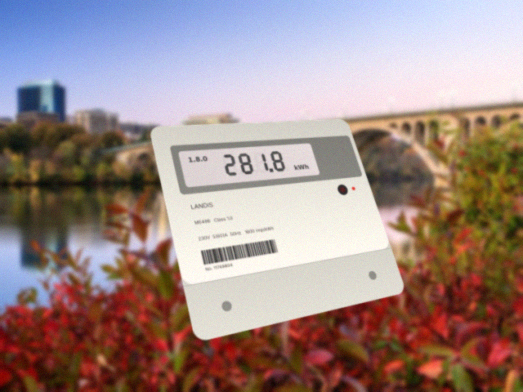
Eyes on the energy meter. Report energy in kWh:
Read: 281.8 kWh
